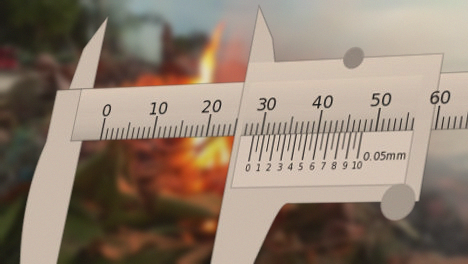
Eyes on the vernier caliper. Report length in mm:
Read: 28.6 mm
